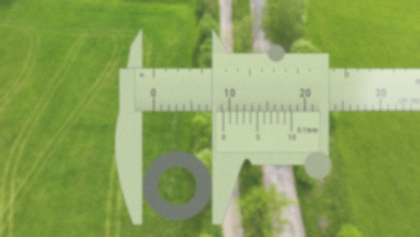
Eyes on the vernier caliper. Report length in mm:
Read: 9.2 mm
